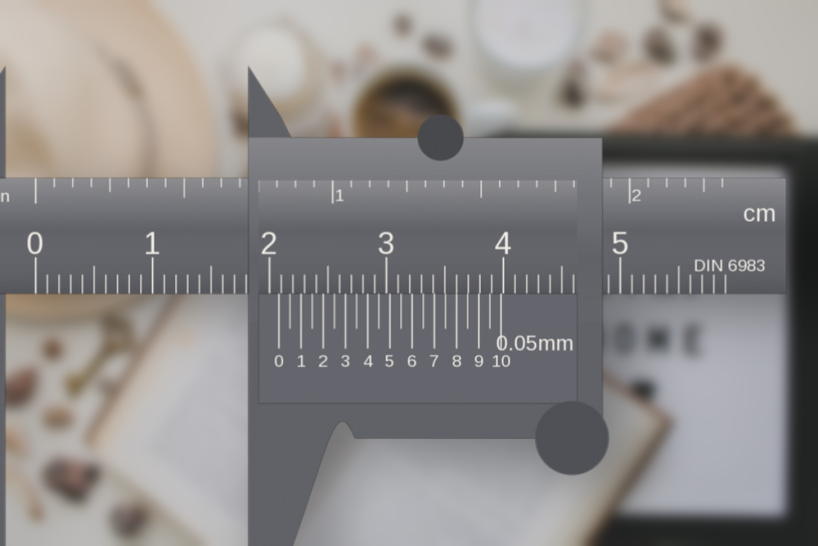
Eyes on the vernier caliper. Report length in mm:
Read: 20.8 mm
